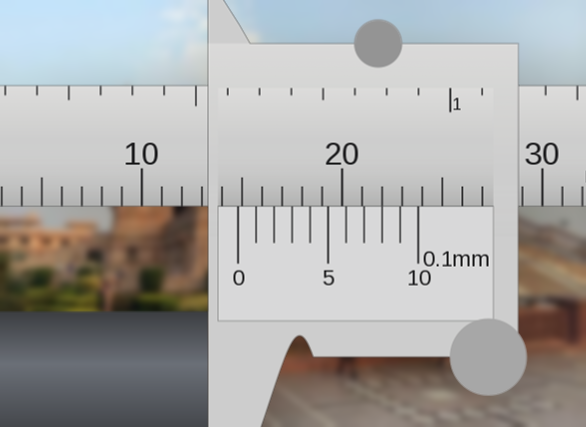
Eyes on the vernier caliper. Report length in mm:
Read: 14.8 mm
